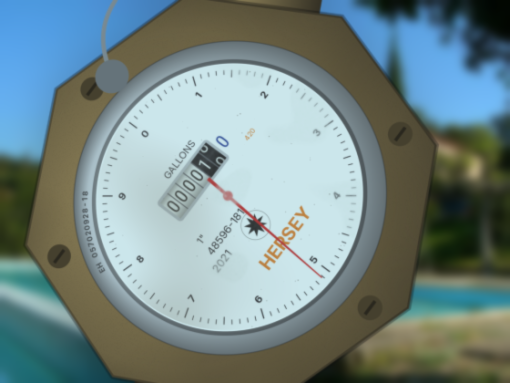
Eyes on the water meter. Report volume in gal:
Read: 185.1 gal
